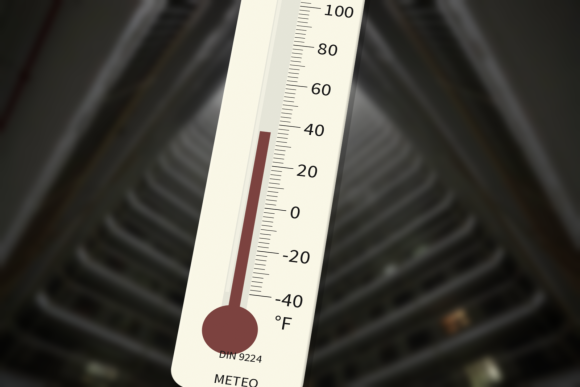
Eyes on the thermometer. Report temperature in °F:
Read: 36 °F
